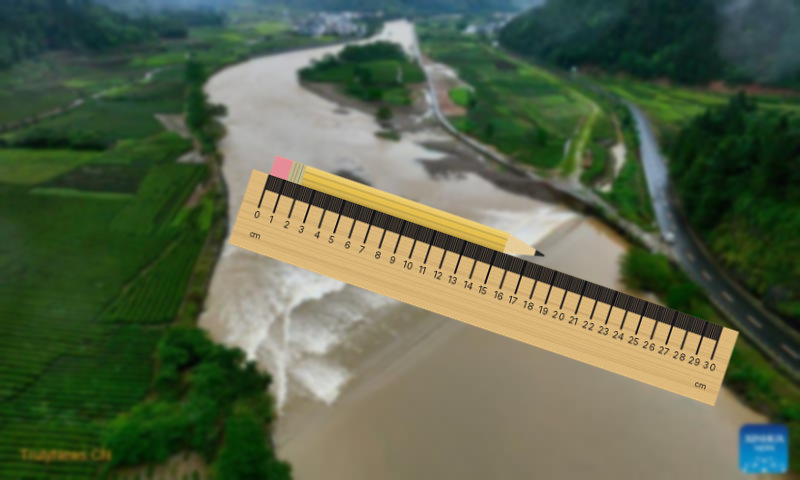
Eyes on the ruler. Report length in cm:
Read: 18 cm
